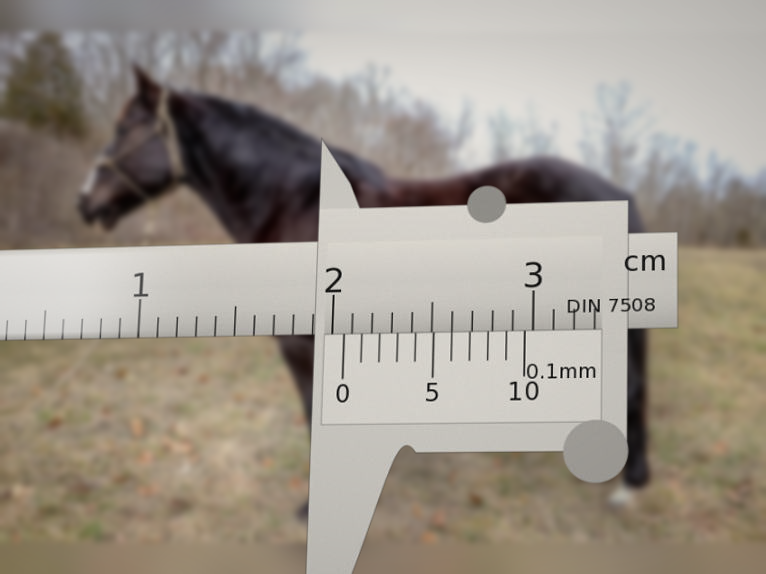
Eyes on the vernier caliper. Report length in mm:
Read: 20.6 mm
